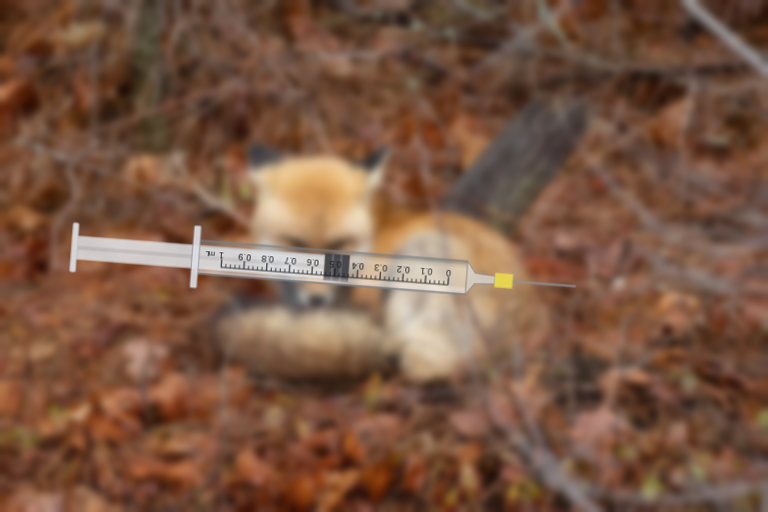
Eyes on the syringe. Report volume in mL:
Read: 0.44 mL
